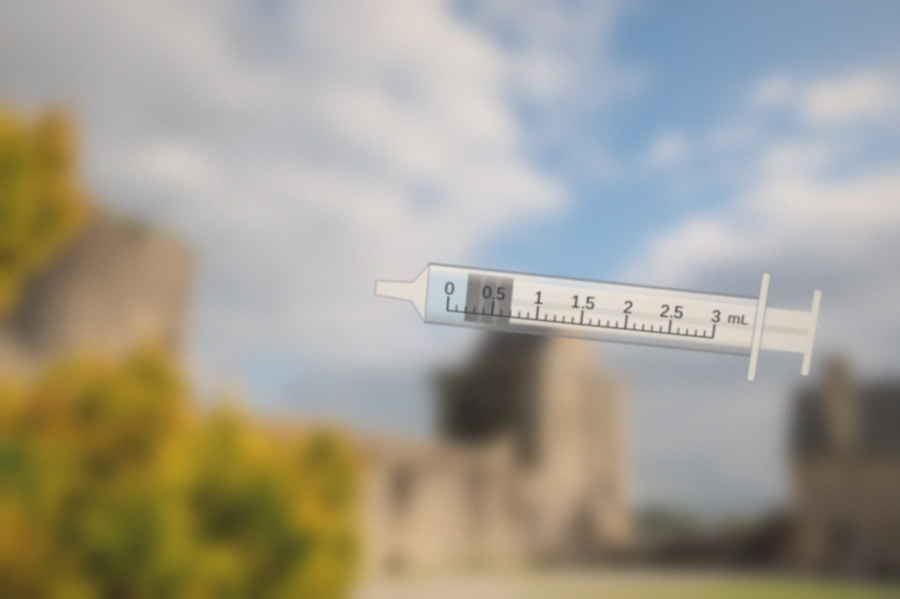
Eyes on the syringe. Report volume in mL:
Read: 0.2 mL
